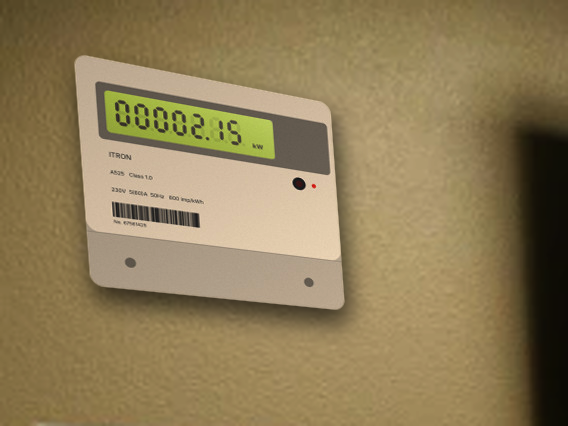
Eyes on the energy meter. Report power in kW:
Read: 2.15 kW
